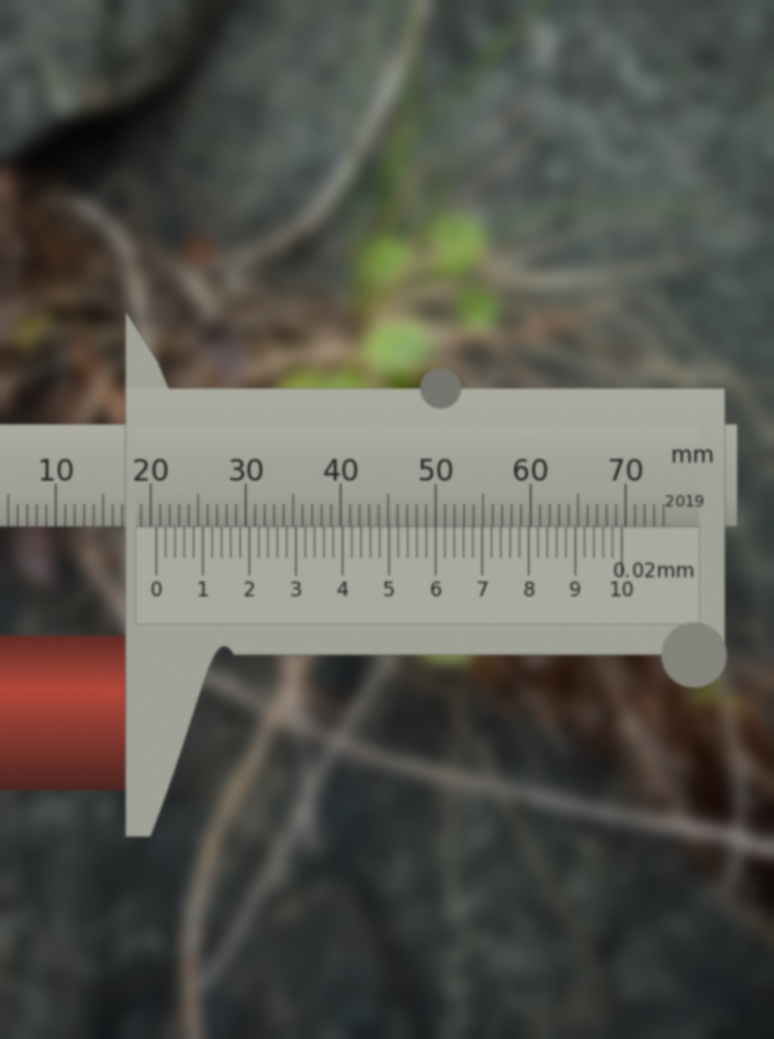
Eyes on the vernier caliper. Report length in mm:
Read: 20.6 mm
